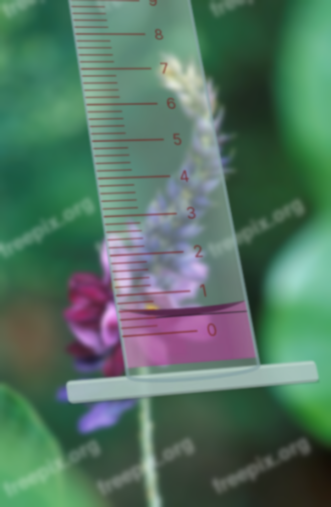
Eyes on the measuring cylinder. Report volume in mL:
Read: 0.4 mL
